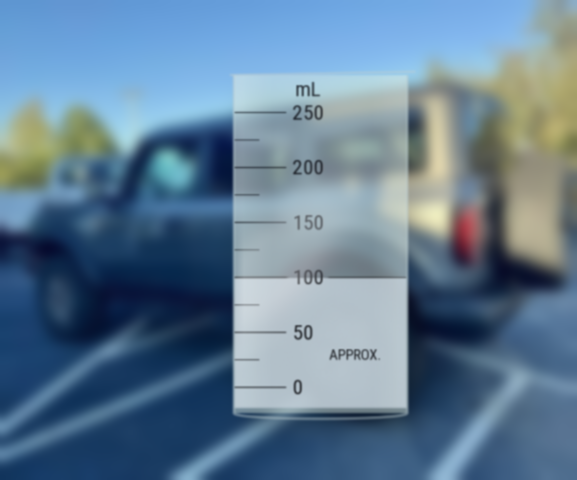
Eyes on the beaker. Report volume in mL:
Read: 100 mL
